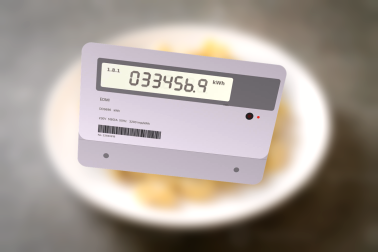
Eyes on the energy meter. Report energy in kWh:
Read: 33456.9 kWh
